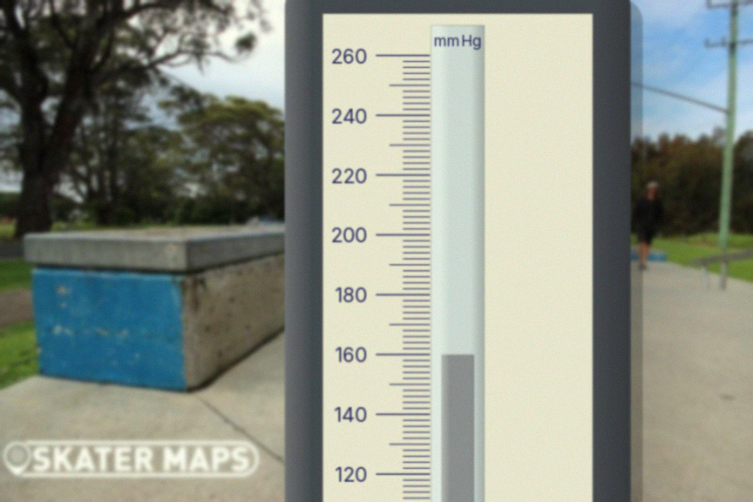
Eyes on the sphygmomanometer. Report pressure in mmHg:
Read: 160 mmHg
